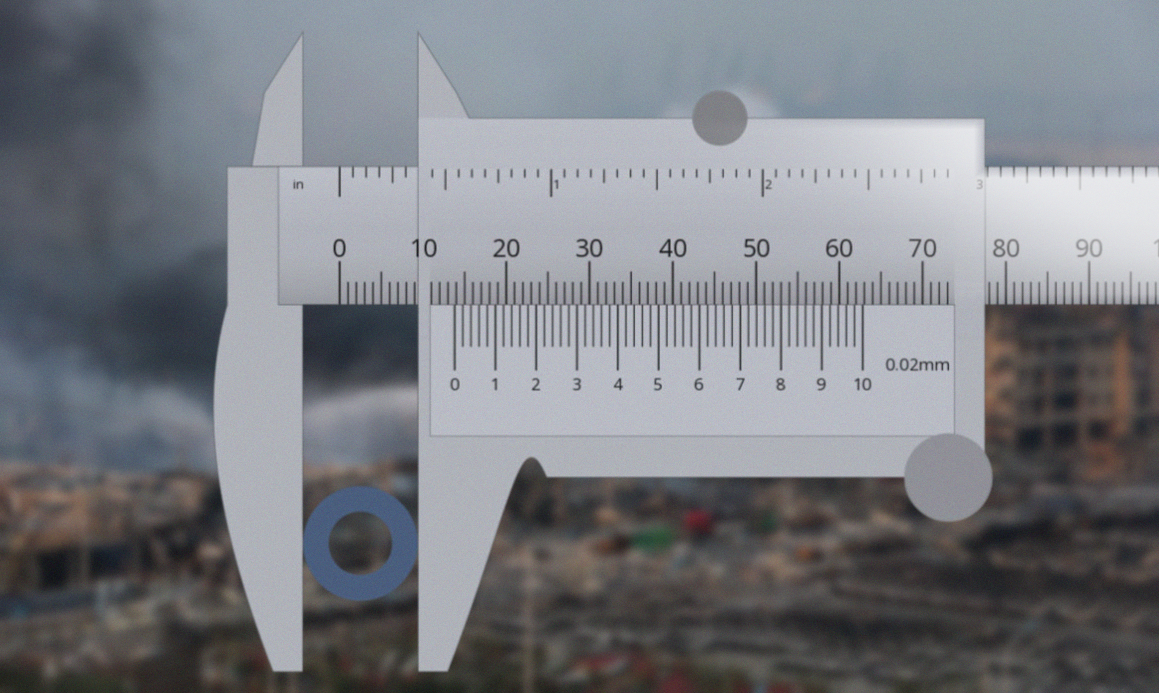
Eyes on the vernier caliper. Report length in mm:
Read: 13.8 mm
